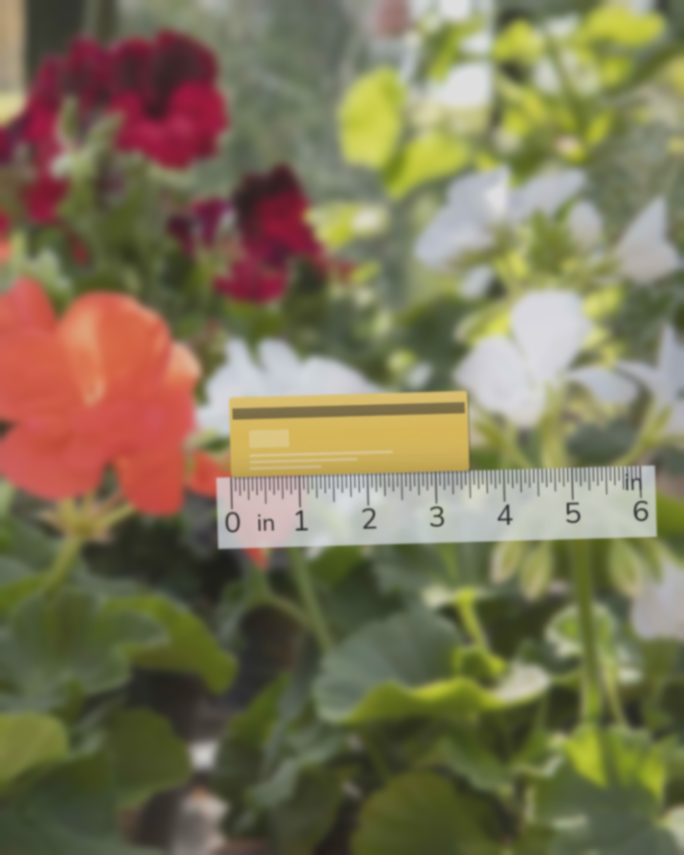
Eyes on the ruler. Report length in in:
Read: 3.5 in
